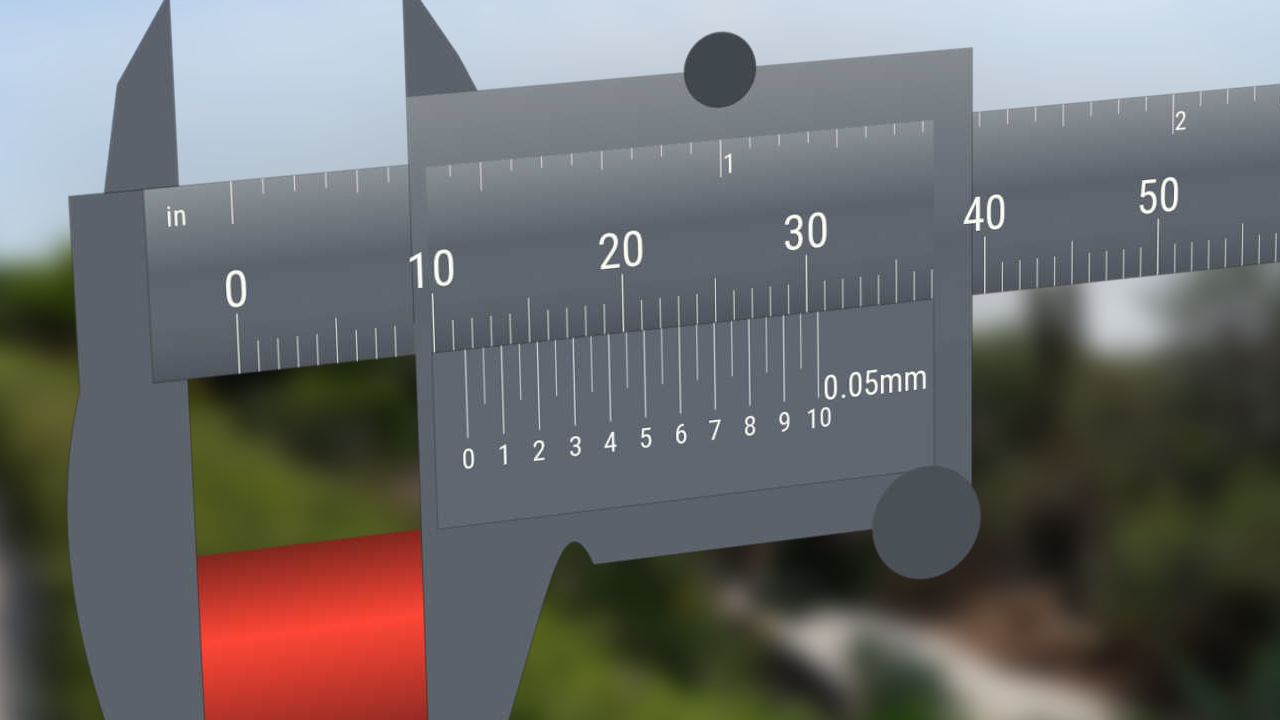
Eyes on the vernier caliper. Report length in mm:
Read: 11.6 mm
